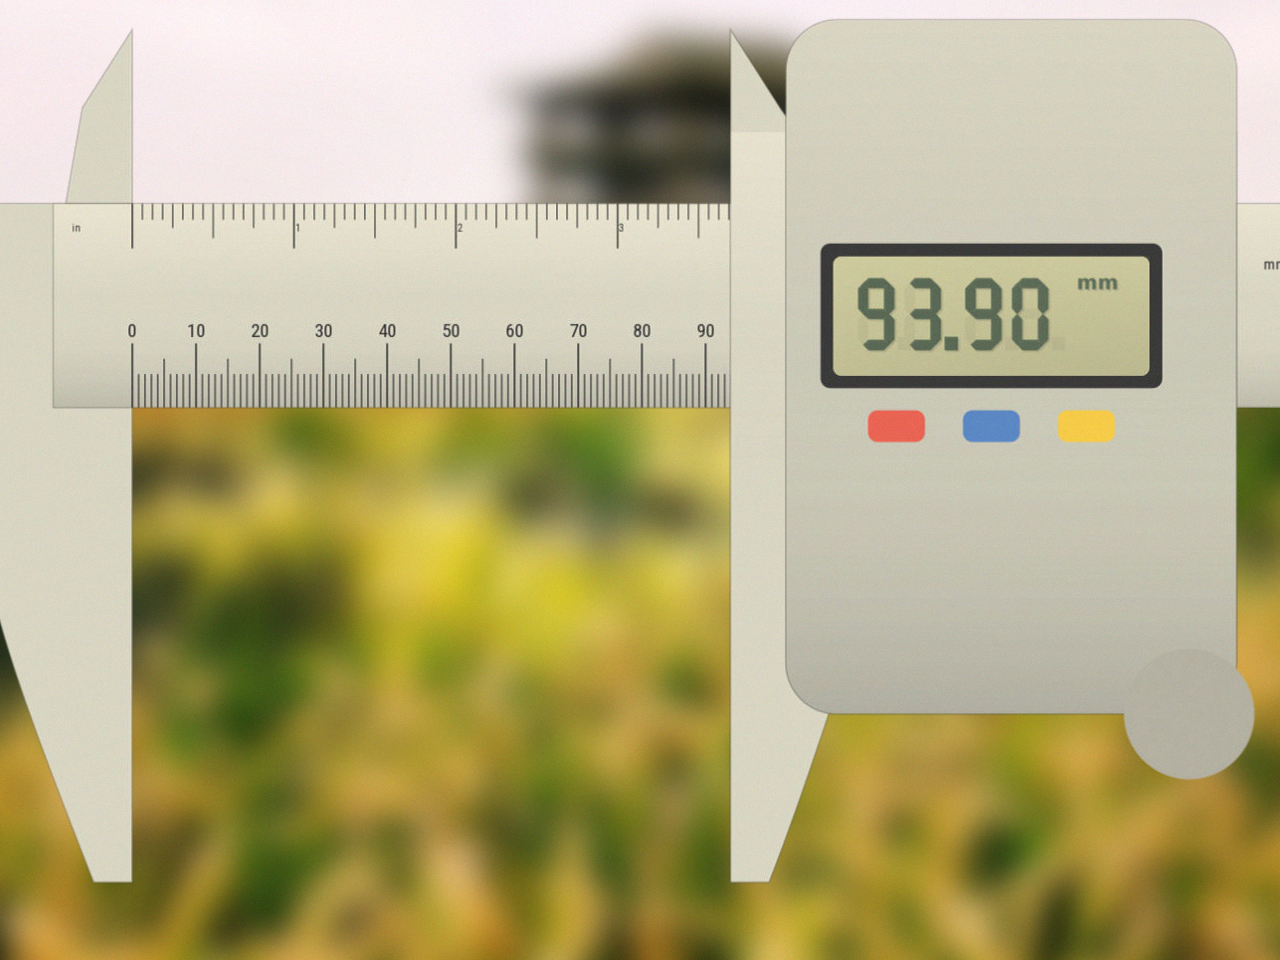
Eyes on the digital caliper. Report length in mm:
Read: 93.90 mm
